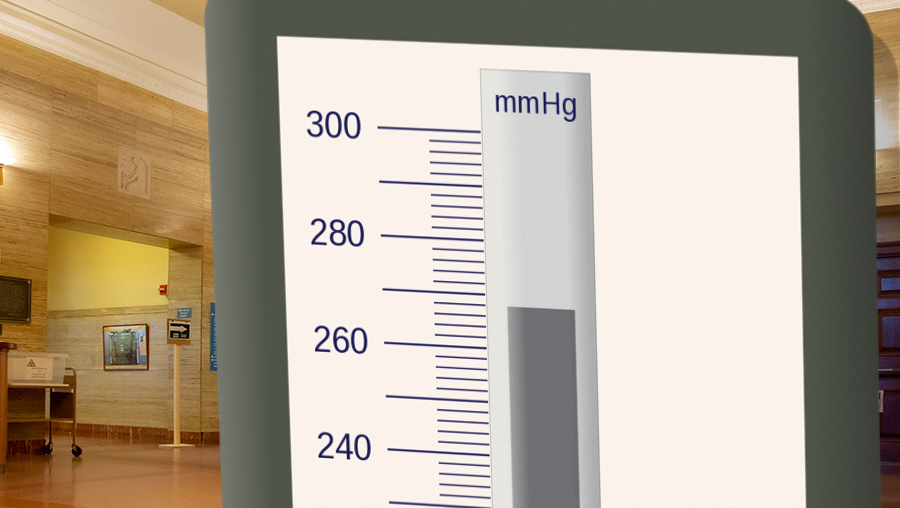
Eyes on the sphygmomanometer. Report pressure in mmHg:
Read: 268 mmHg
